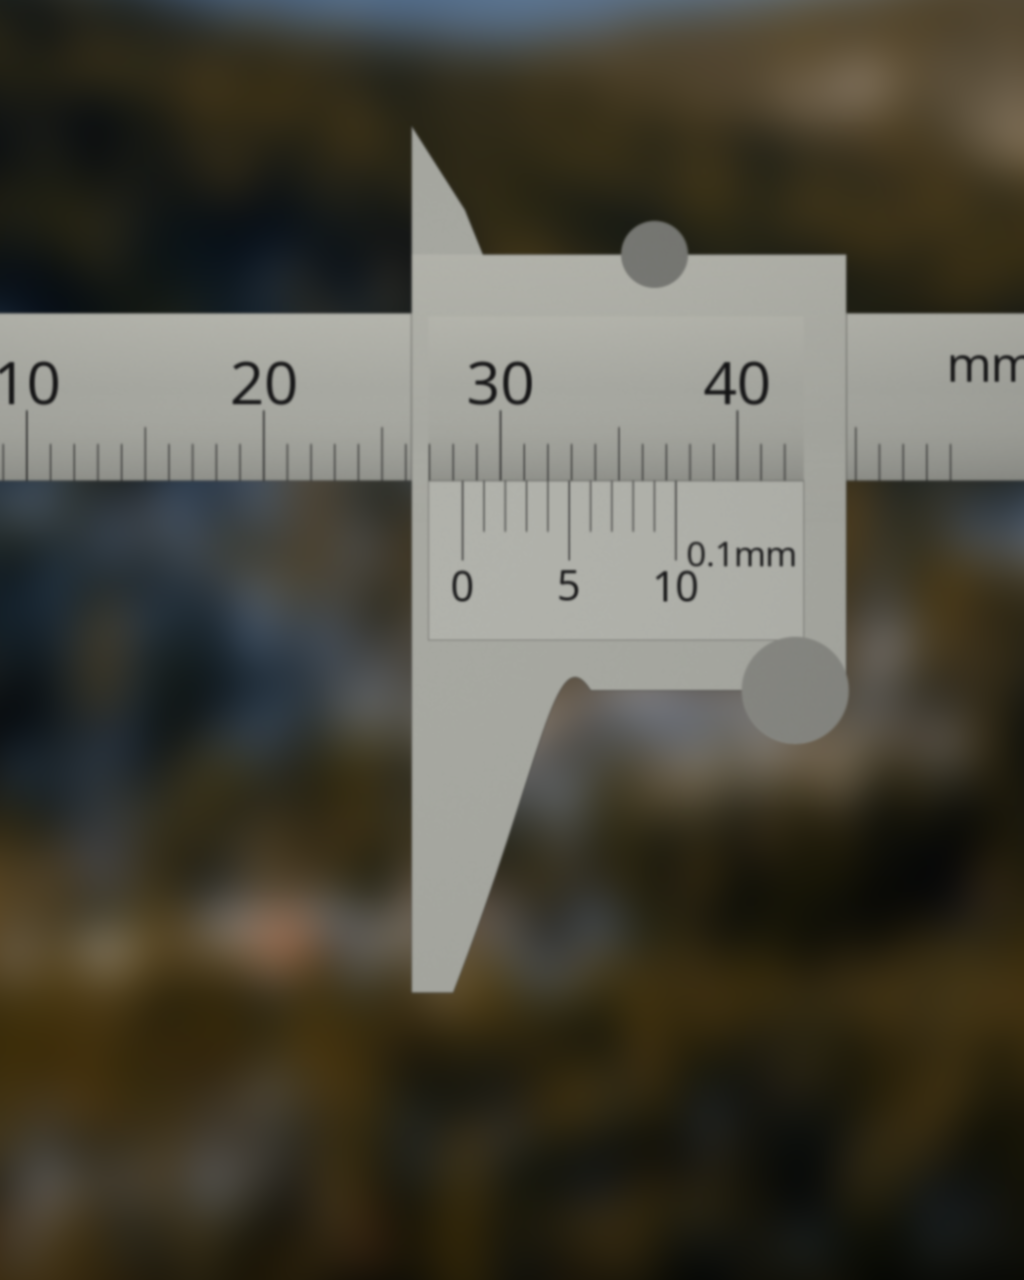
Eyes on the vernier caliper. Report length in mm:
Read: 28.4 mm
